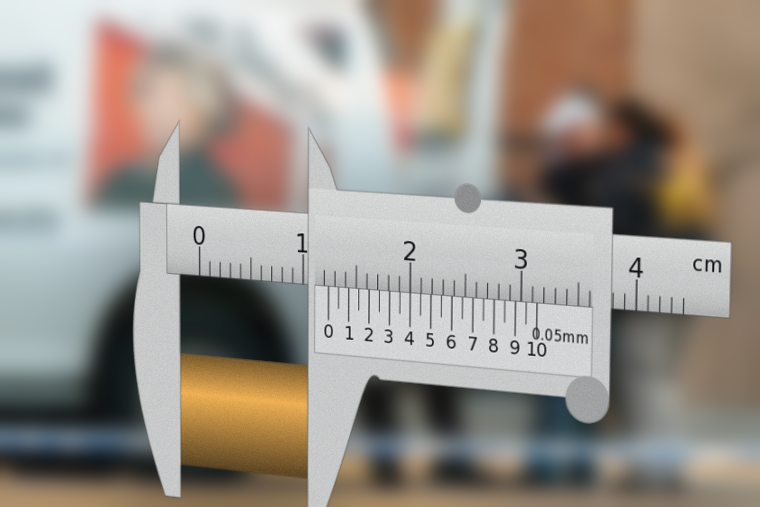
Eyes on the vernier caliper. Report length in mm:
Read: 12.4 mm
